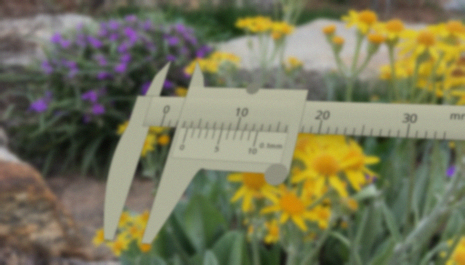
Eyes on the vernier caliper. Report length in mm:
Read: 3.6 mm
